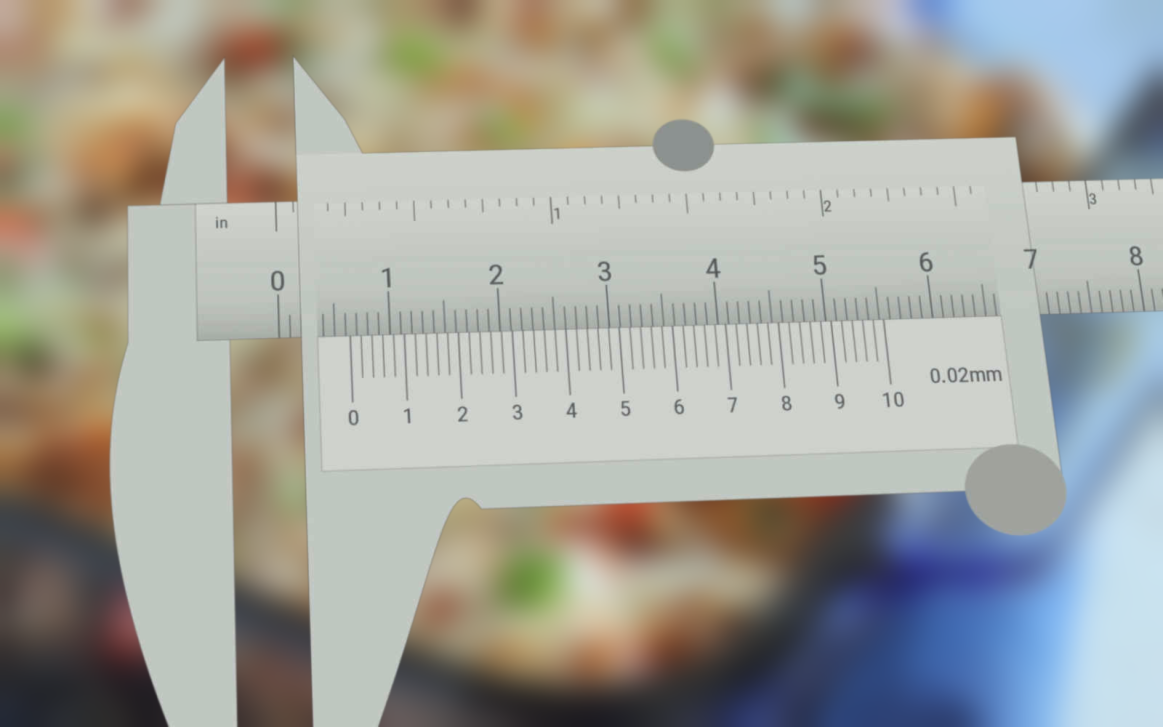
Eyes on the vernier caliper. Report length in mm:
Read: 6.4 mm
